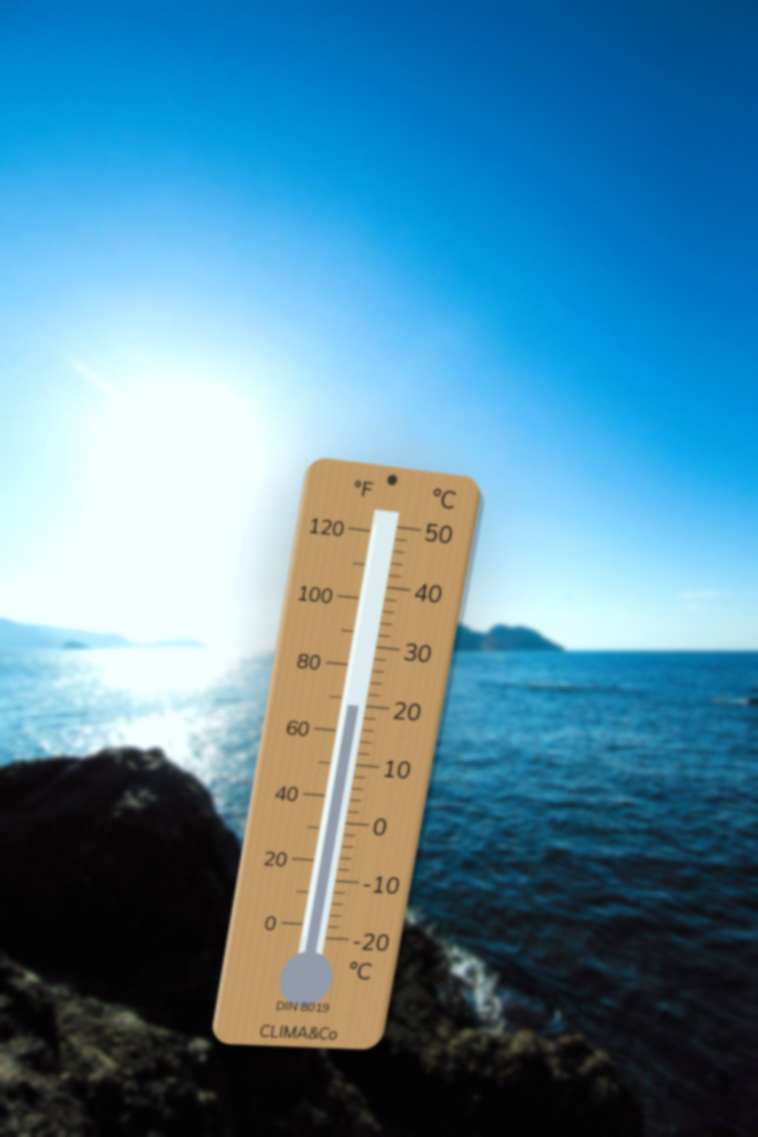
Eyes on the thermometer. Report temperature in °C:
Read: 20 °C
